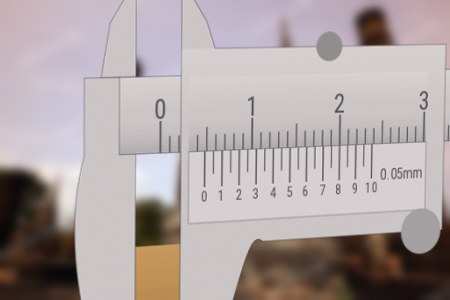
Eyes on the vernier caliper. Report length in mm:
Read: 4.8 mm
